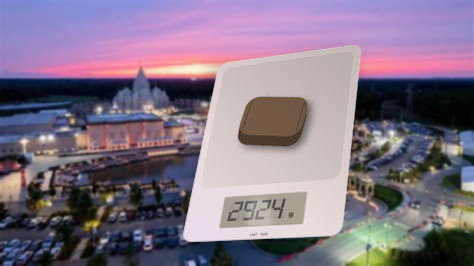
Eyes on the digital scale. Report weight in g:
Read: 2924 g
